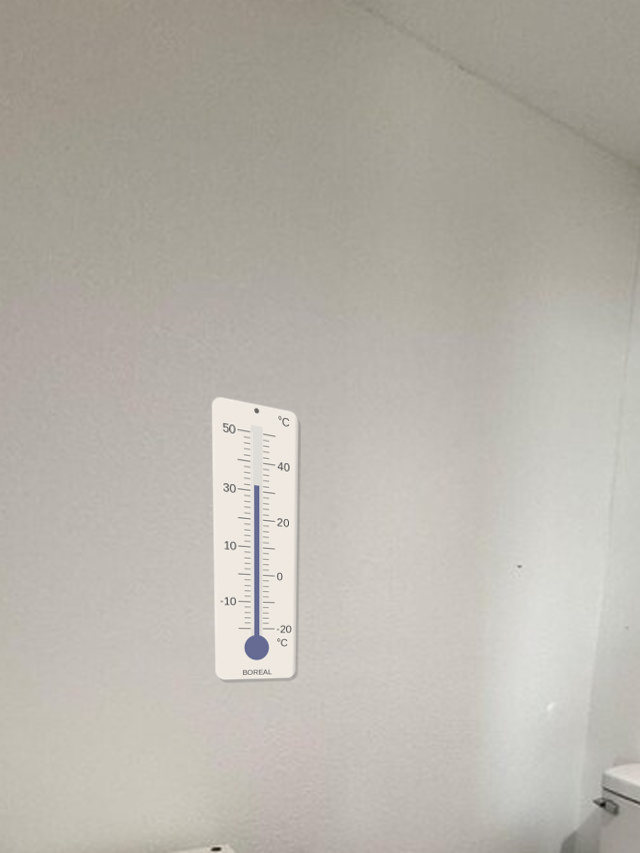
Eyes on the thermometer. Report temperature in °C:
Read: 32 °C
